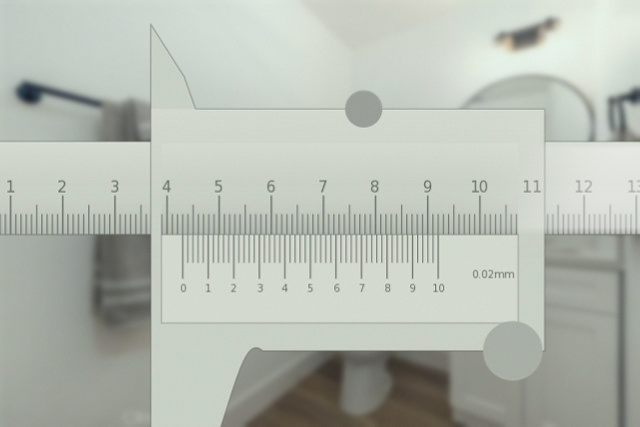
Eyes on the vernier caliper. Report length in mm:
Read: 43.0 mm
